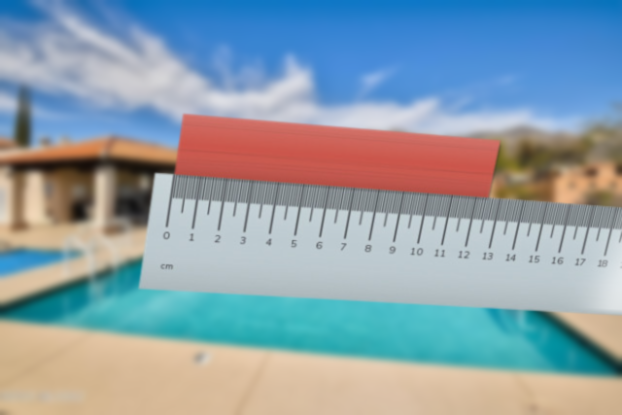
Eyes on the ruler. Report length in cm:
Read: 12.5 cm
